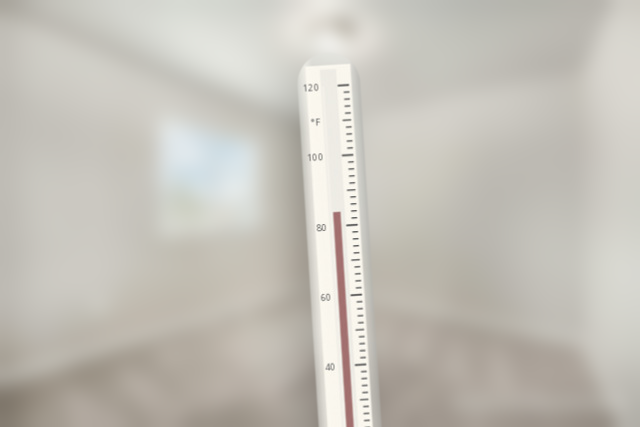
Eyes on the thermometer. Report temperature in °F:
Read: 84 °F
